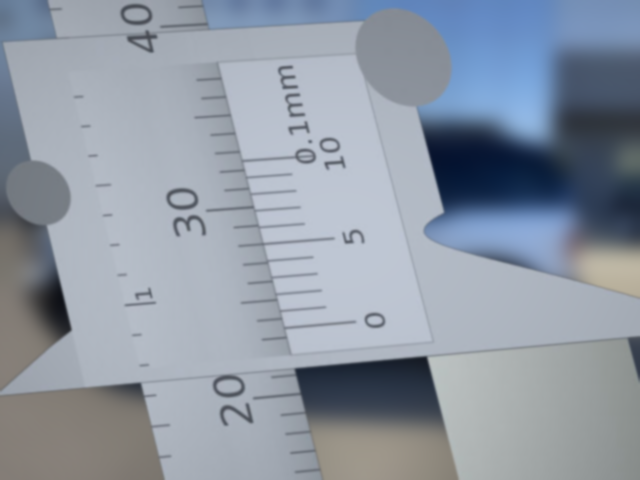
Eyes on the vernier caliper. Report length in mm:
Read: 23.5 mm
